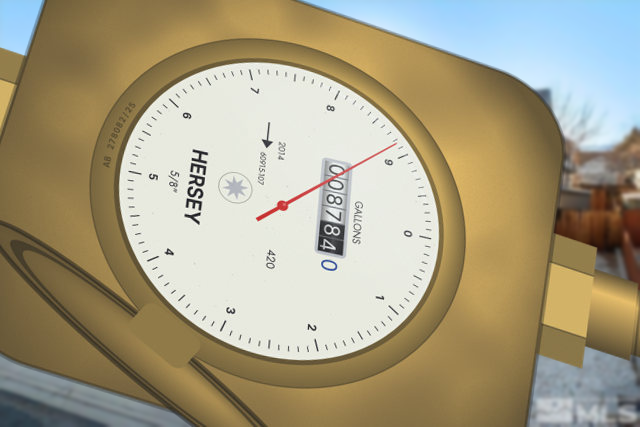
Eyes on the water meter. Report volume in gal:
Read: 87838.8 gal
